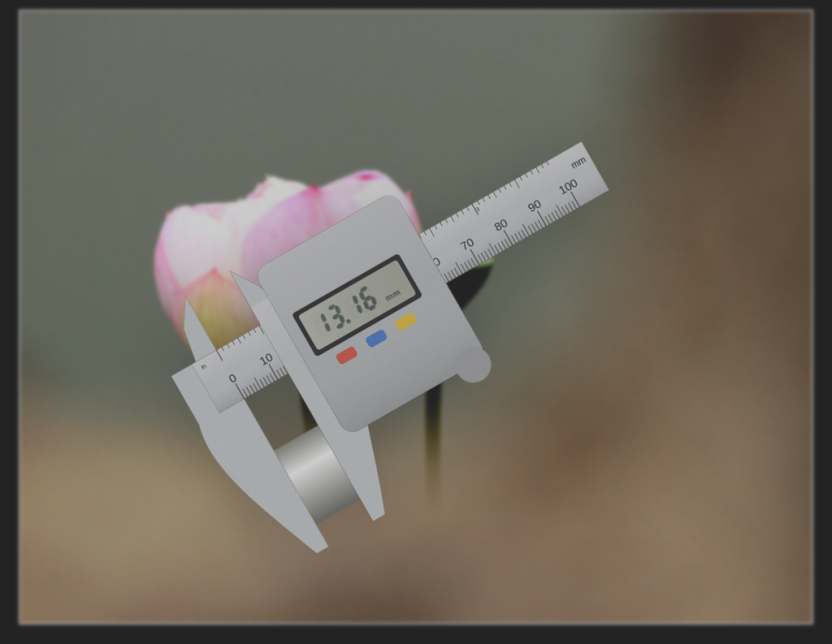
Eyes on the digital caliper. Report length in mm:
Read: 13.16 mm
